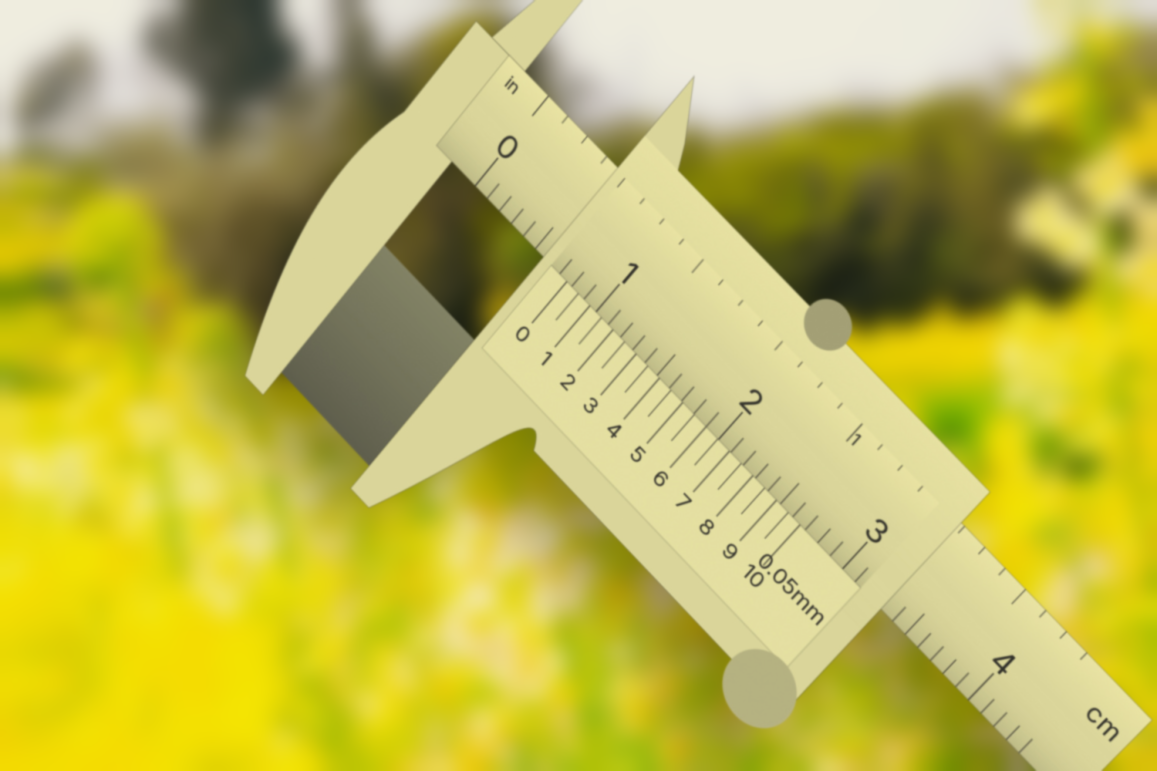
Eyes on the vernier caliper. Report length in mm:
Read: 7.6 mm
